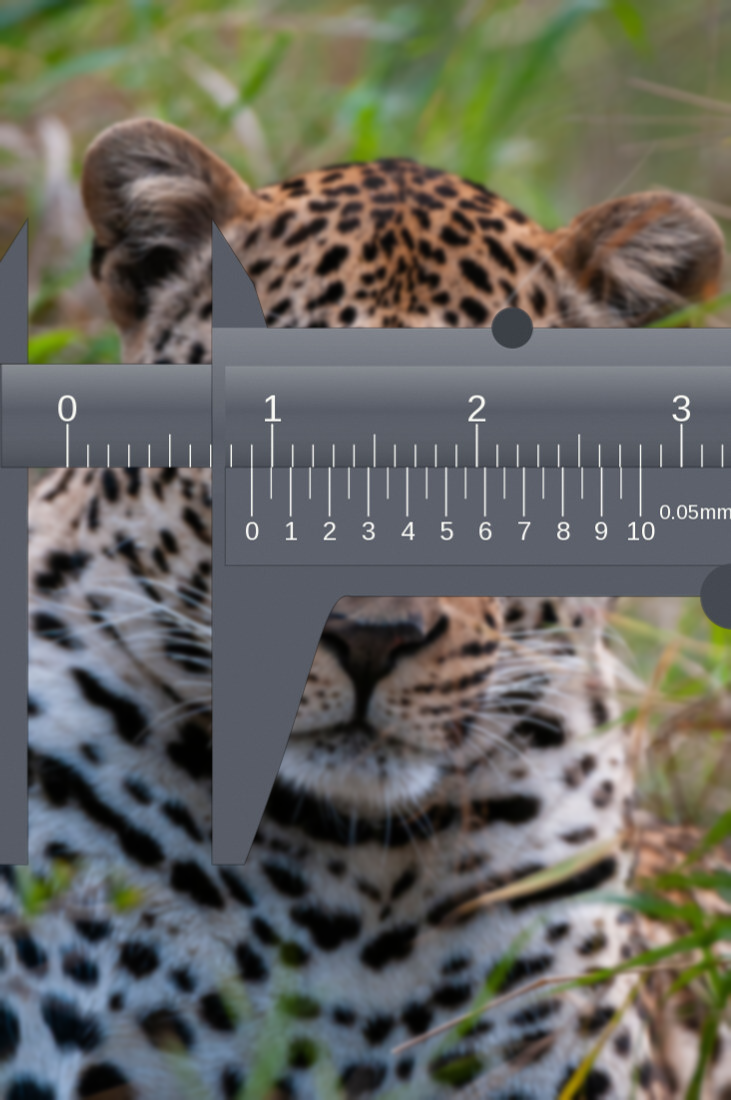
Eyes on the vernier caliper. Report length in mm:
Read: 9.0 mm
